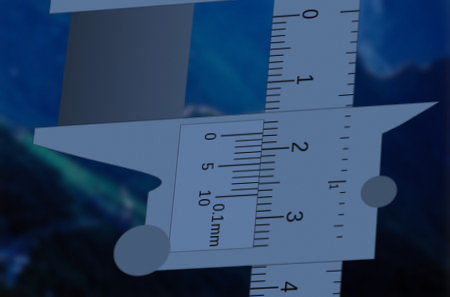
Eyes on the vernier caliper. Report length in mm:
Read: 17.6 mm
